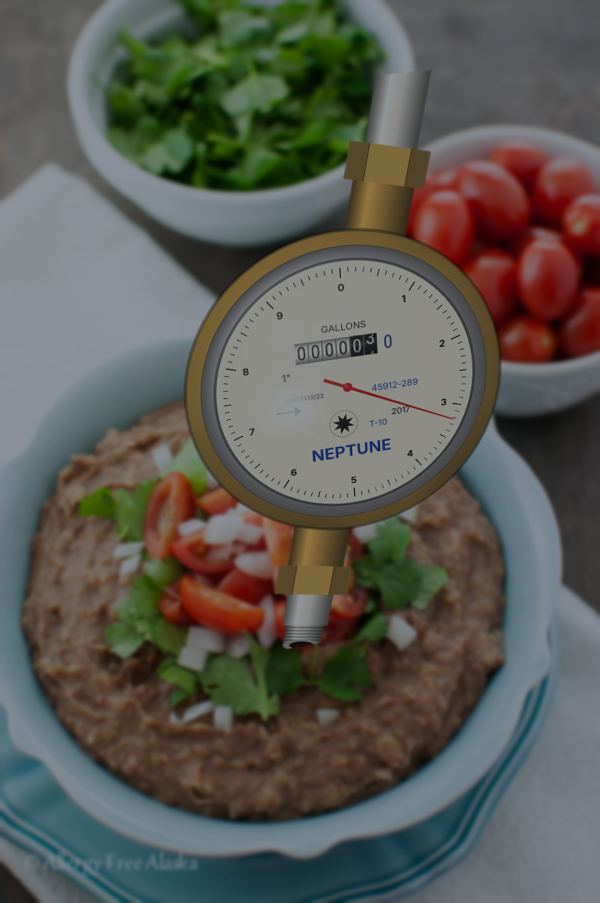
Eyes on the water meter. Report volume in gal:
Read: 33.2 gal
